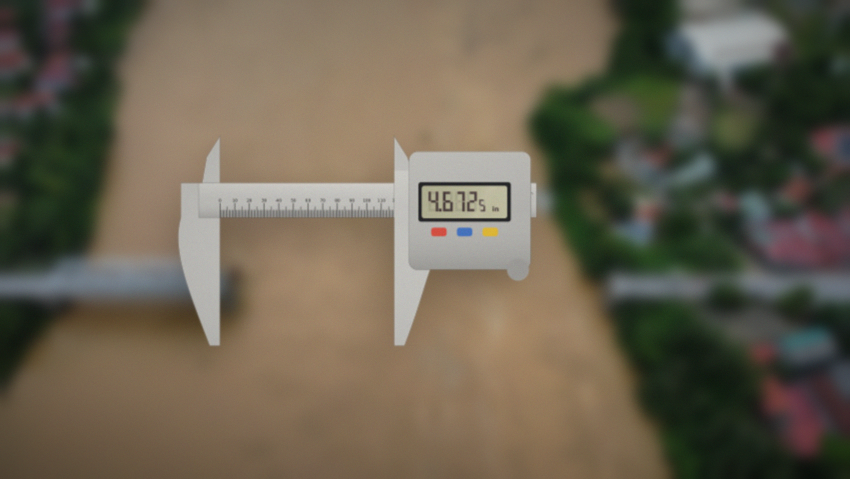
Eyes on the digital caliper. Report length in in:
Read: 4.6725 in
